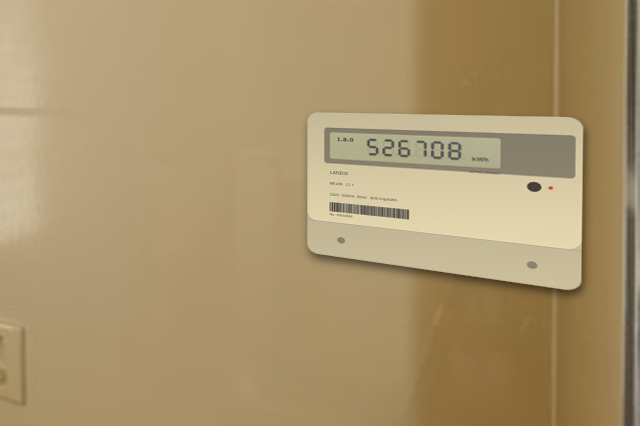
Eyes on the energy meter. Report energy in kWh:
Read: 526708 kWh
